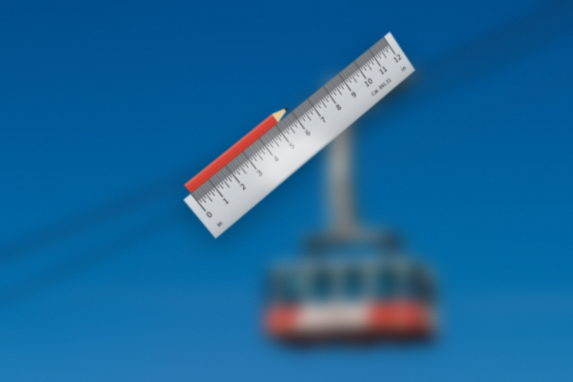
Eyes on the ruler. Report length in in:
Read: 6 in
